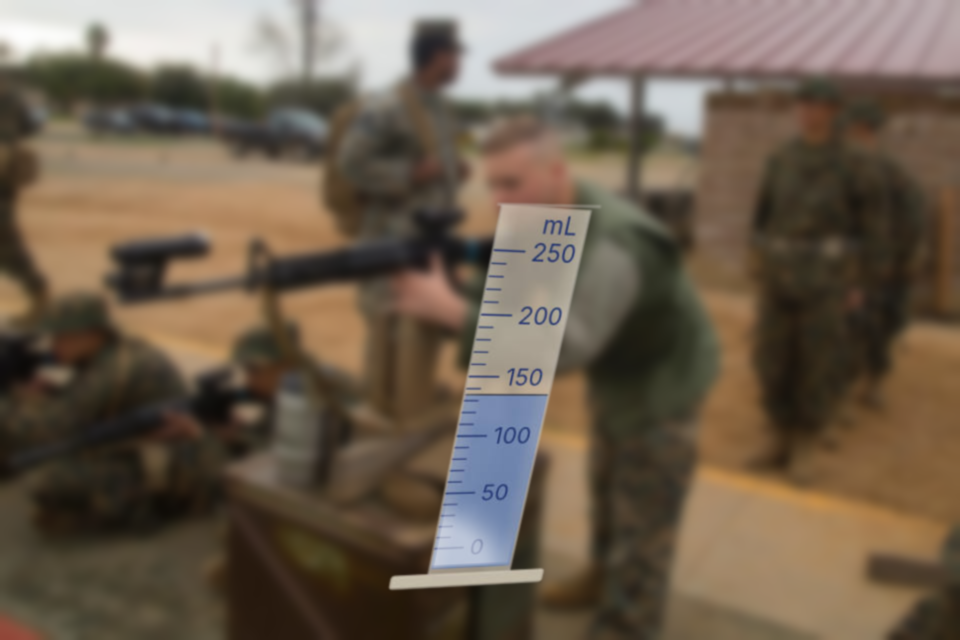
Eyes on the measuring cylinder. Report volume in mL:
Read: 135 mL
